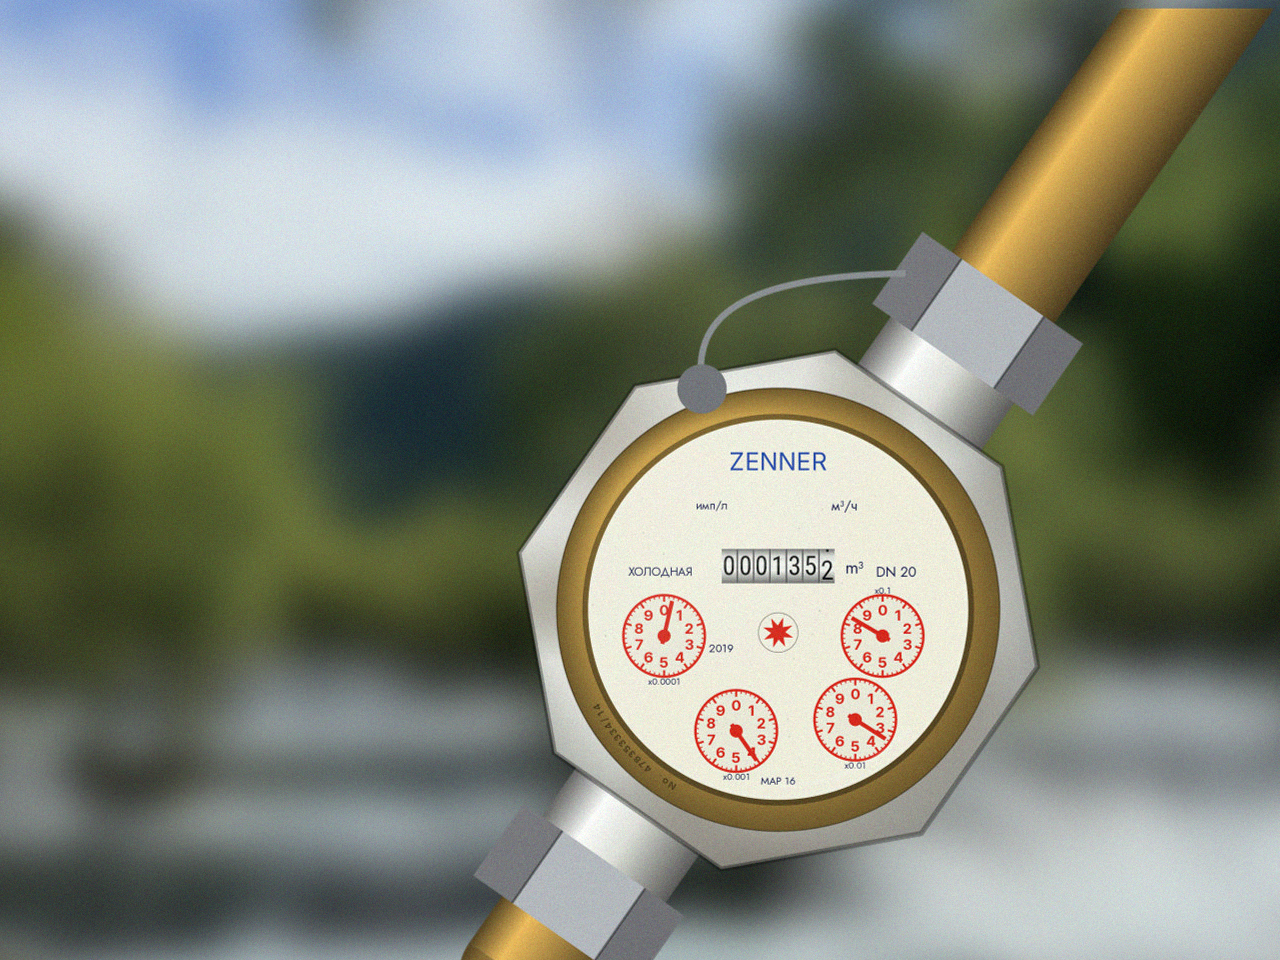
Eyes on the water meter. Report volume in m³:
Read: 1351.8340 m³
